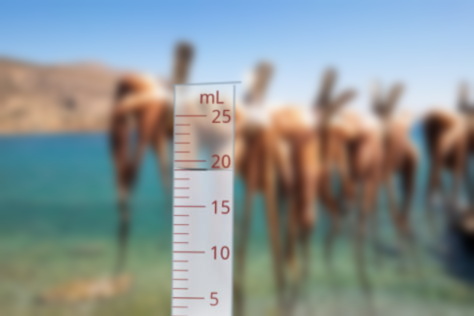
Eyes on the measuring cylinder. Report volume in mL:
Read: 19 mL
